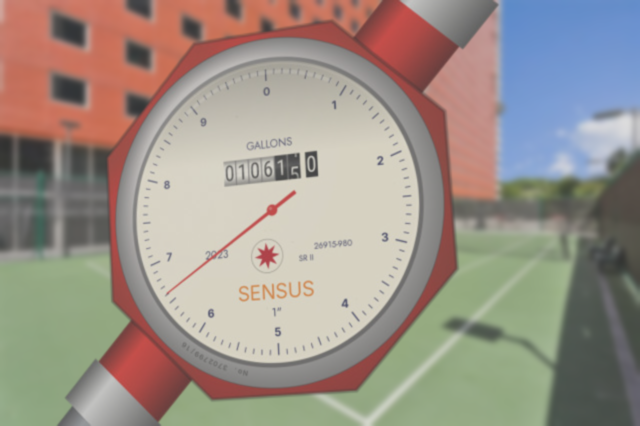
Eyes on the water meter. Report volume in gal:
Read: 106146.6 gal
